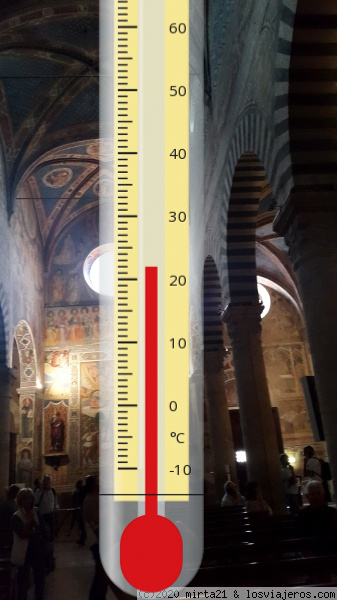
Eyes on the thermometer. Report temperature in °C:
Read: 22 °C
